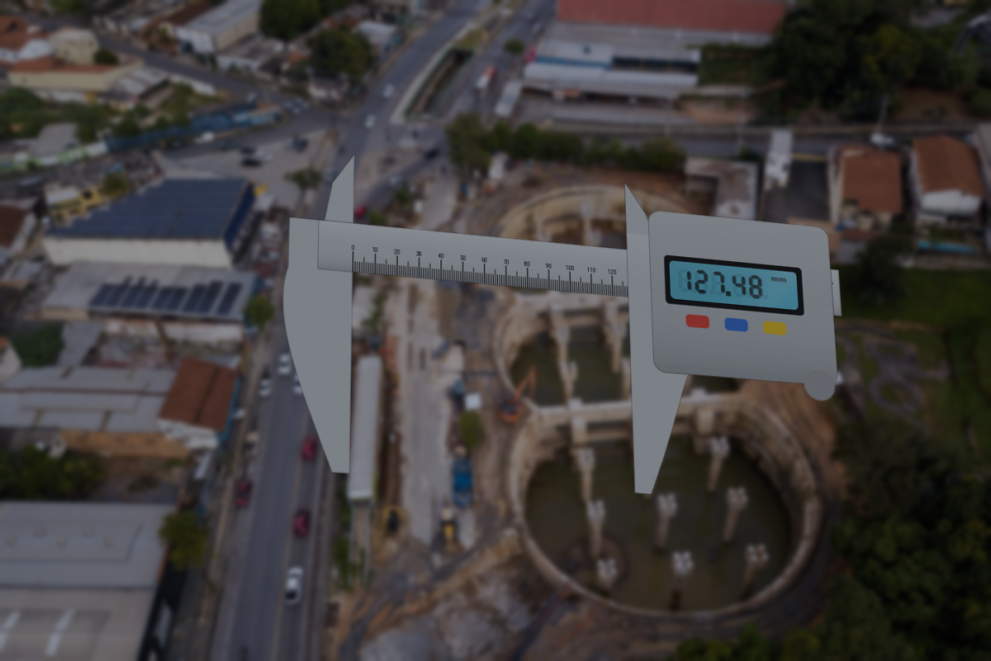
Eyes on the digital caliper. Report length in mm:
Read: 127.48 mm
